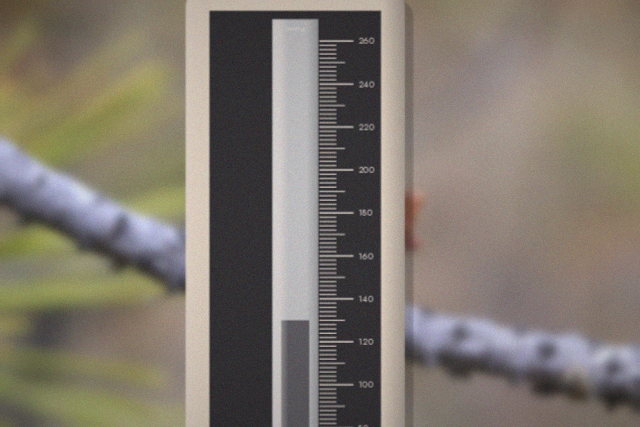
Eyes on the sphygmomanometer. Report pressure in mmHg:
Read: 130 mmHg
